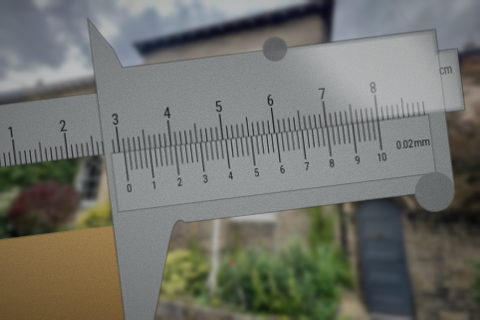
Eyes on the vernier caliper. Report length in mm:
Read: 31.0 mm
